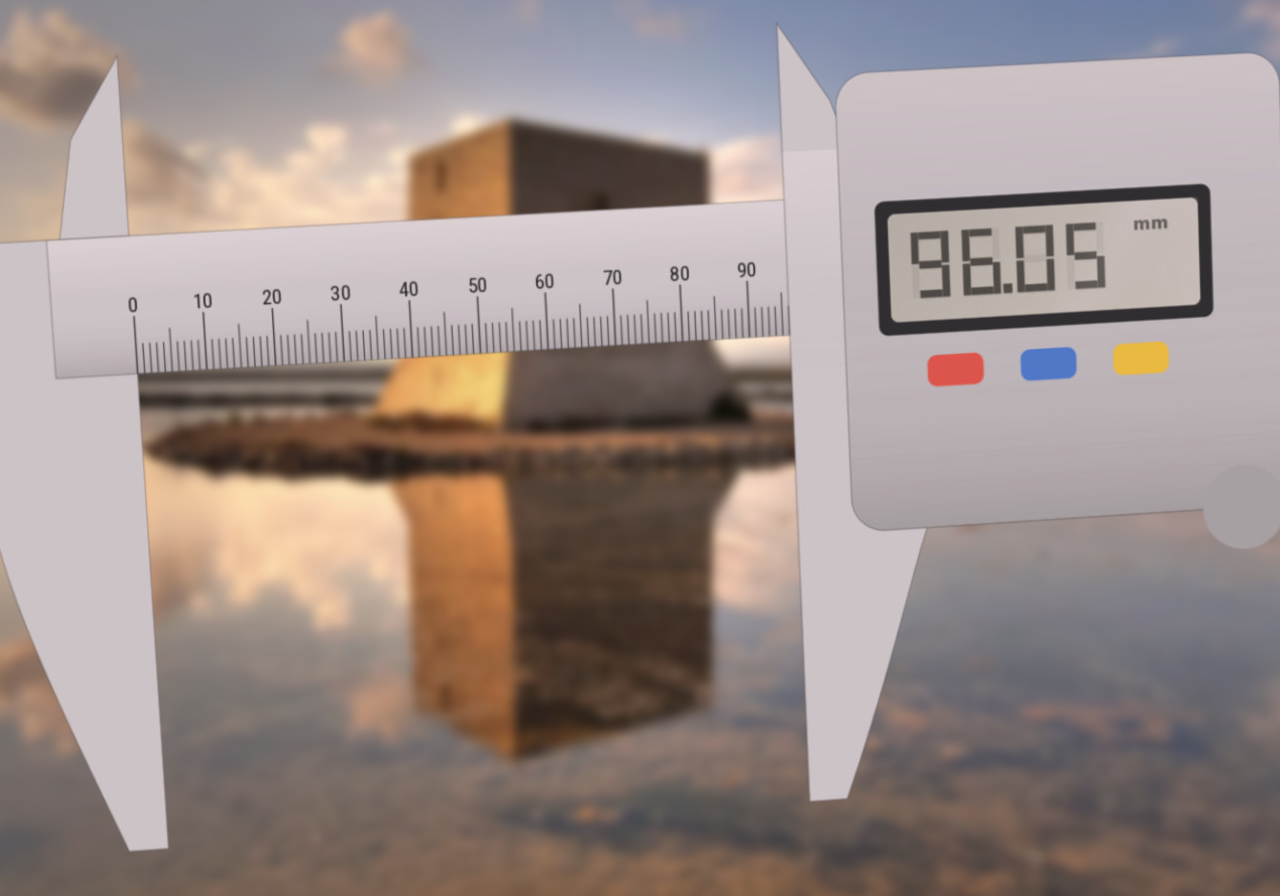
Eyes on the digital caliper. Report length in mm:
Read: 96.05 mm
